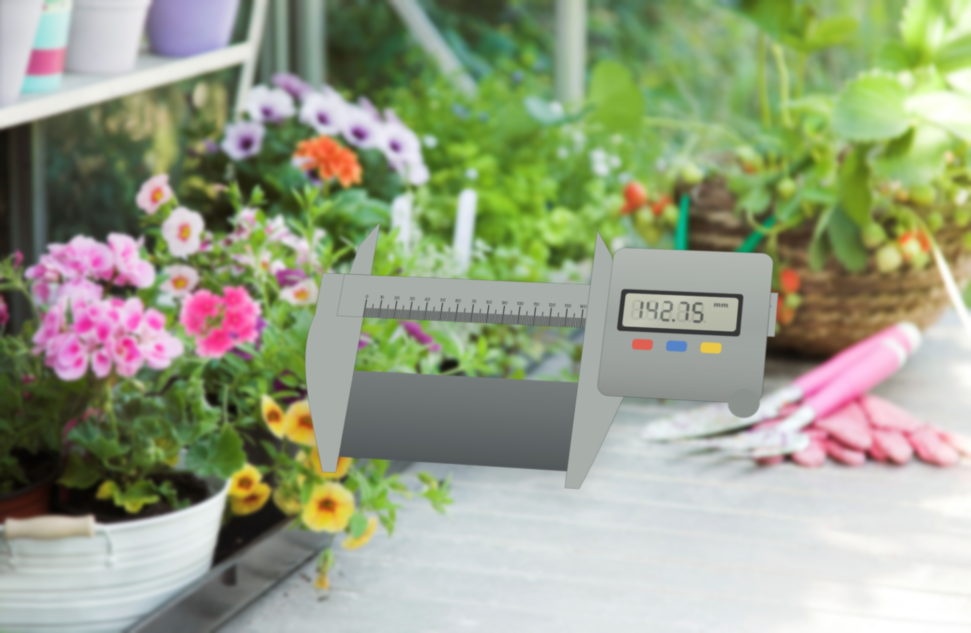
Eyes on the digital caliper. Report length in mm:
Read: 142.75 mm
